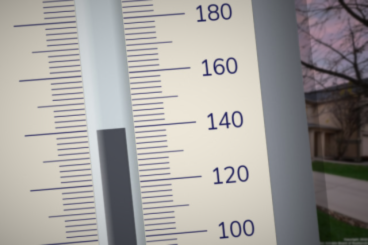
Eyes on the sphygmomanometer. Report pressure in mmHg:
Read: 140 mmHg
